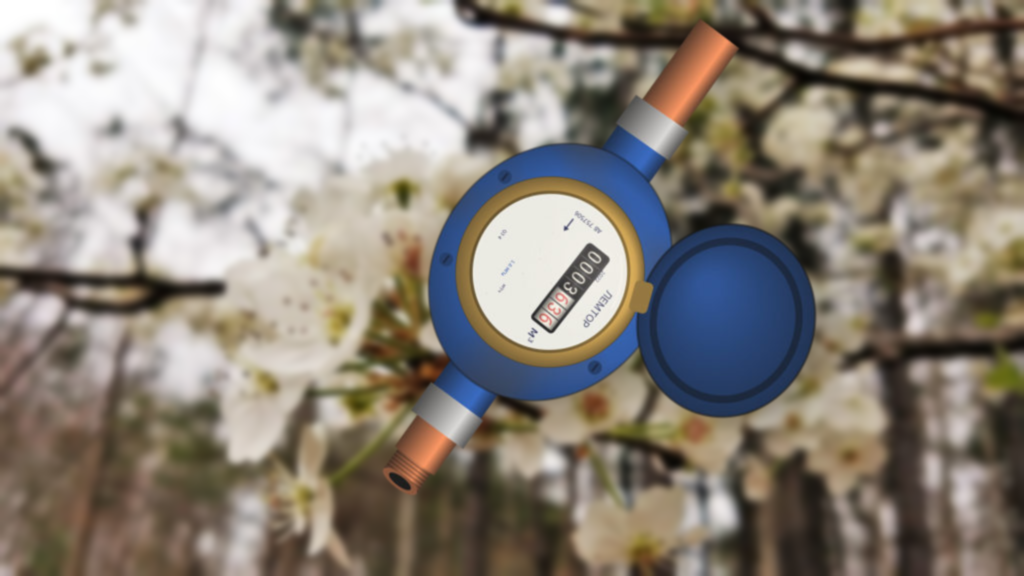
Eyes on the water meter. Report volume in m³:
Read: 3.636 m³
